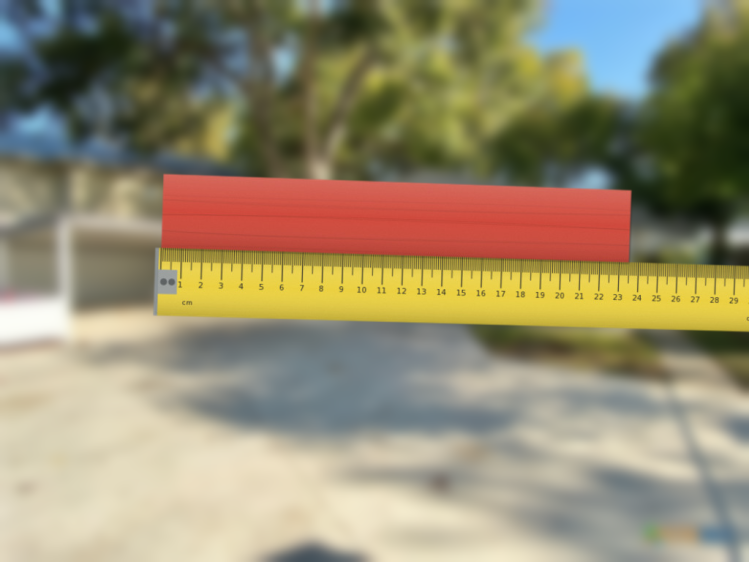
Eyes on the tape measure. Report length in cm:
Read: 23.5 cm
